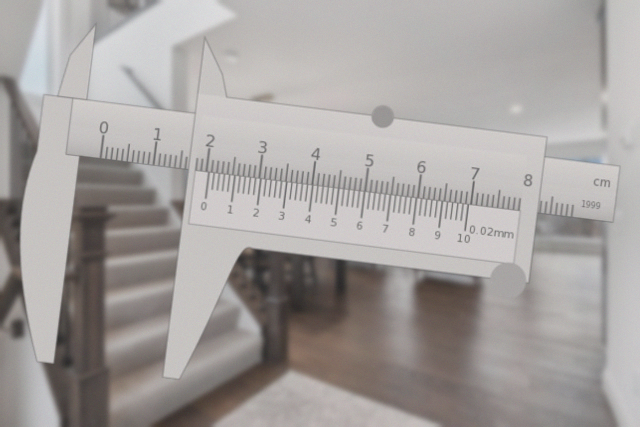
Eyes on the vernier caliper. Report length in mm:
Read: 20.5 mm
